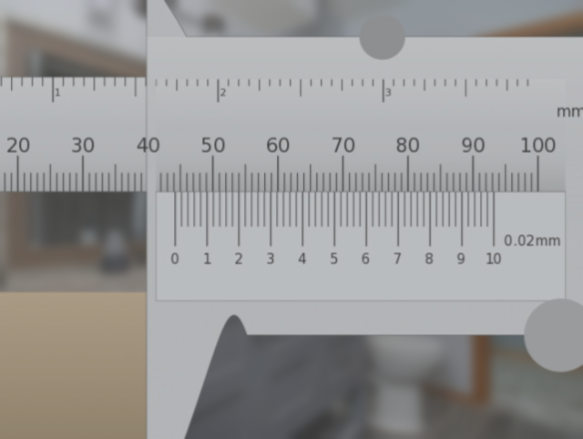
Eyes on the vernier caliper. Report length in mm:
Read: 44.2 mm
